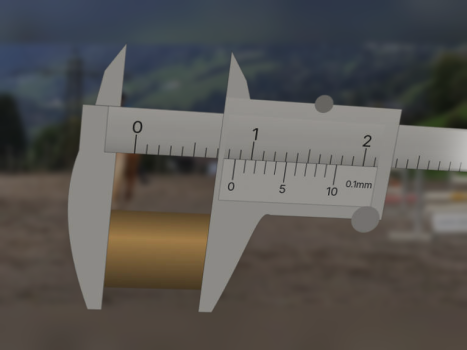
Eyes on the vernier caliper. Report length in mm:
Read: 8.6 mm
